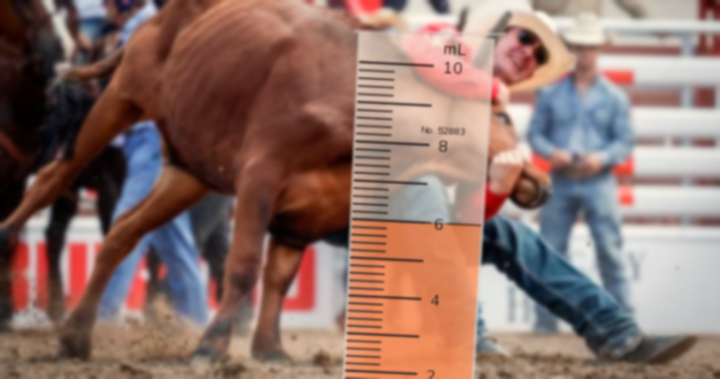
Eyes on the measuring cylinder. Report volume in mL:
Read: 6 mL
